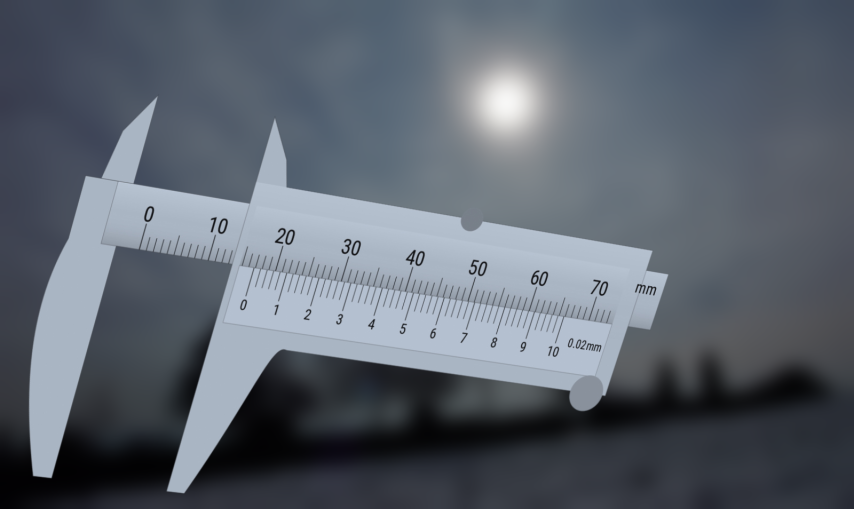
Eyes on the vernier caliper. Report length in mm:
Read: 16.8 mm
